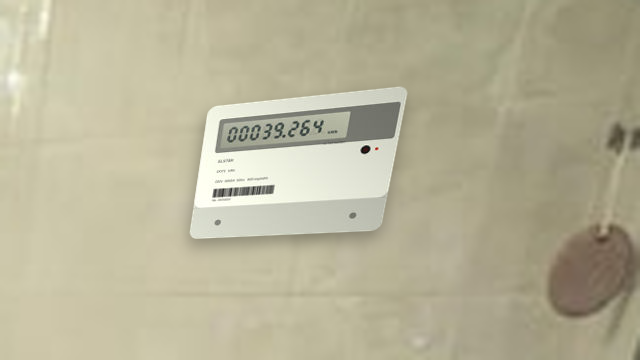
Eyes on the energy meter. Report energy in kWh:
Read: 39.264 kWh
